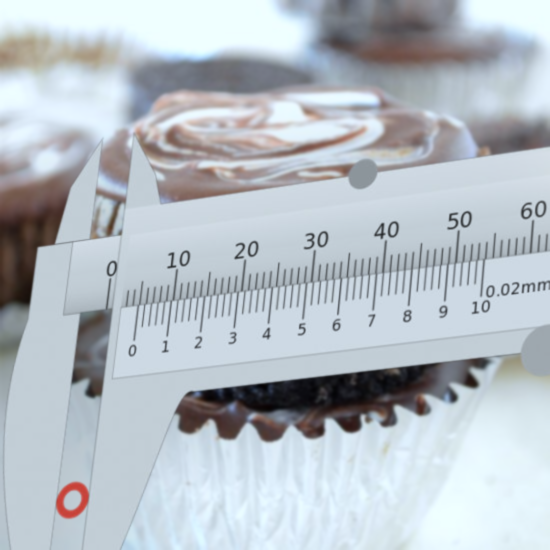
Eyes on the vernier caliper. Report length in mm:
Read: 4.8 mm
